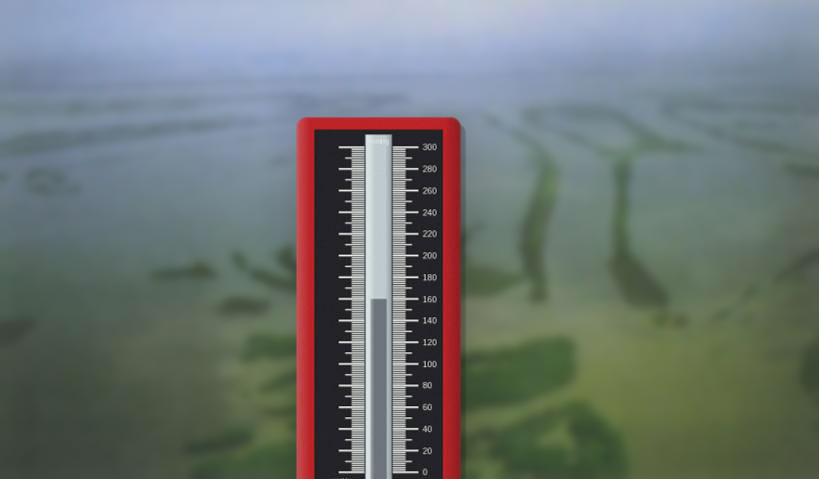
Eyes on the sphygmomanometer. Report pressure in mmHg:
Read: 160 mmHg
